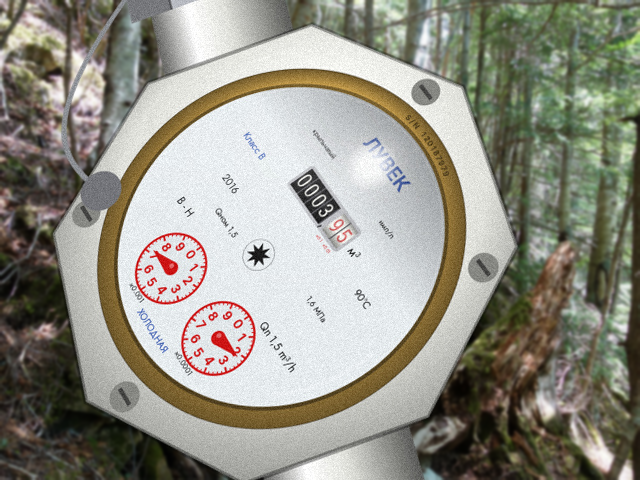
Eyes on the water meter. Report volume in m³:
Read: 3.9572 m³
